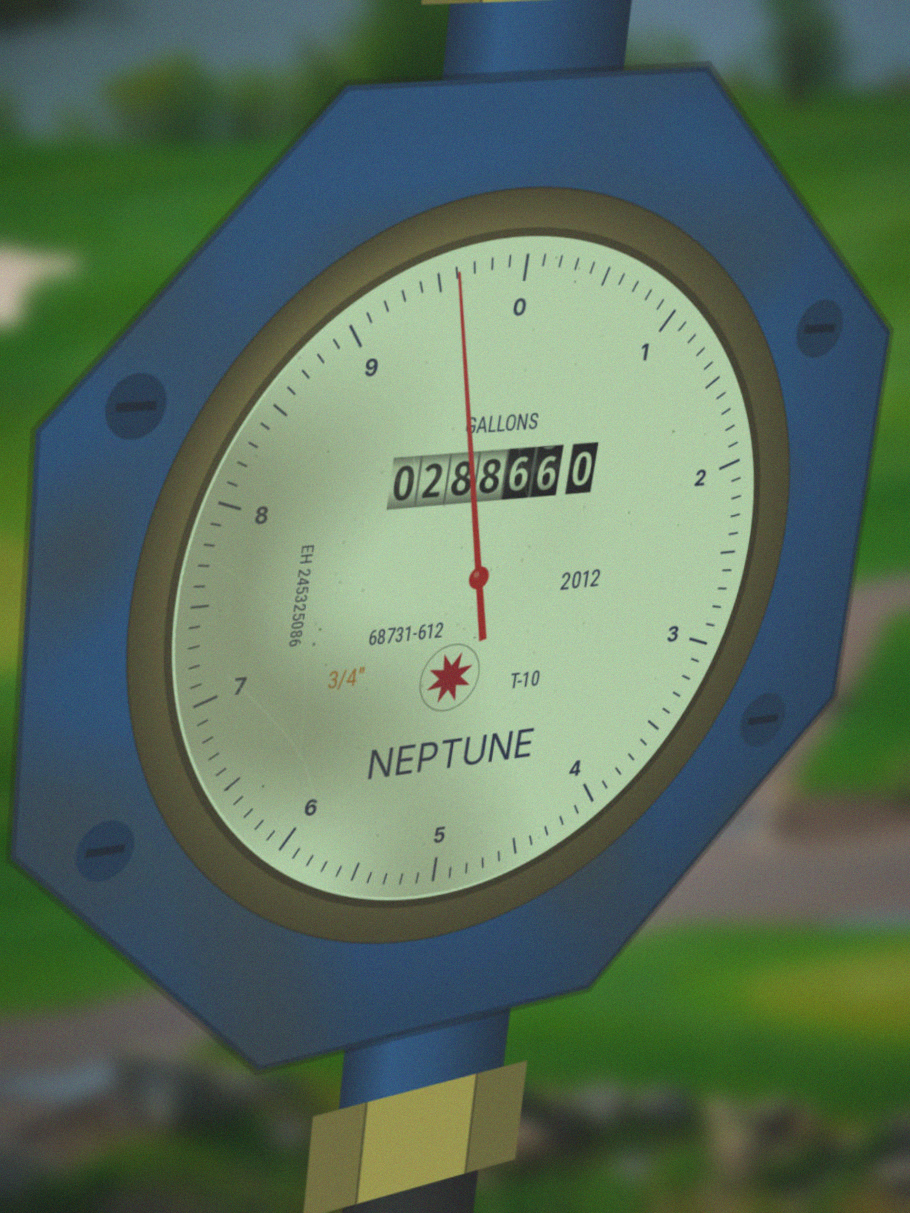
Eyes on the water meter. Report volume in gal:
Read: 288659.6 gal
